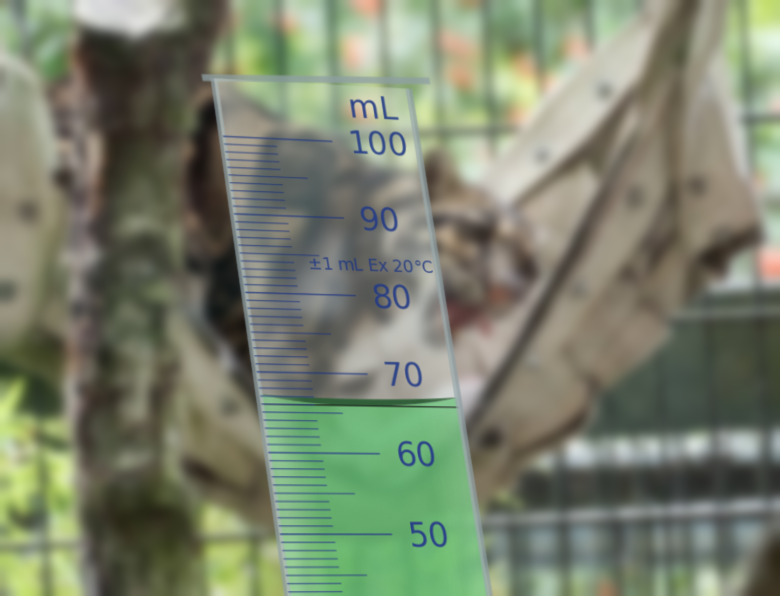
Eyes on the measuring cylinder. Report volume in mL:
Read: 66 mL
